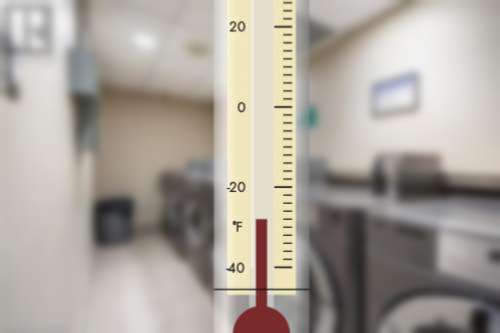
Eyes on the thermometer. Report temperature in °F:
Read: -28 °F
